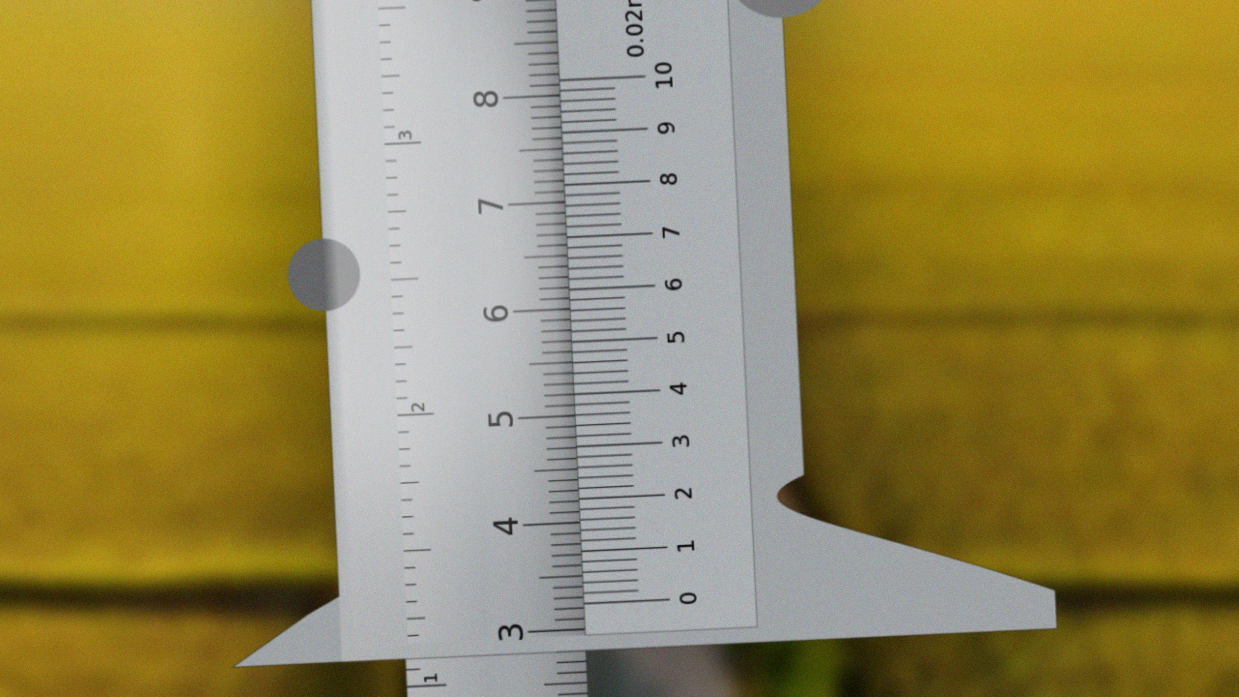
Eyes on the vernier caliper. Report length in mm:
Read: 32.4 mm
